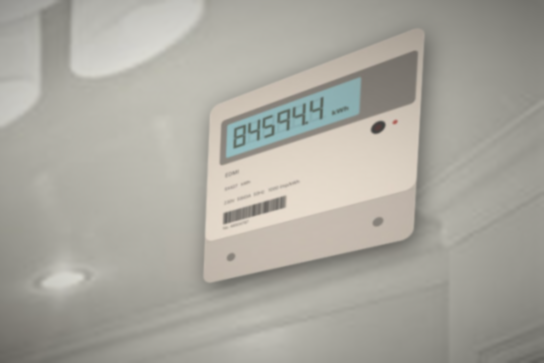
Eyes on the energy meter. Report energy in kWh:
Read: 84594.4 kWh
